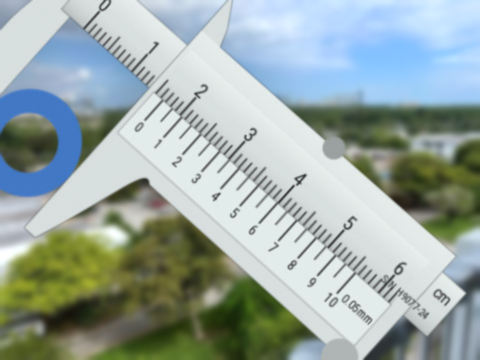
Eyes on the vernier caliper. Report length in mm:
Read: 16.5 mm
